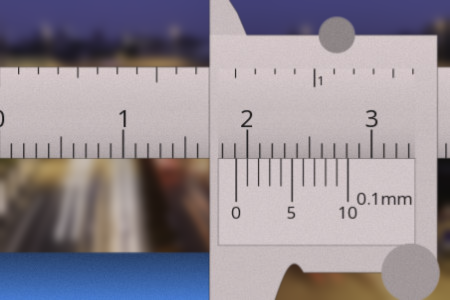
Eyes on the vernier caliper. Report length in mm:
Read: 19.1 mm
